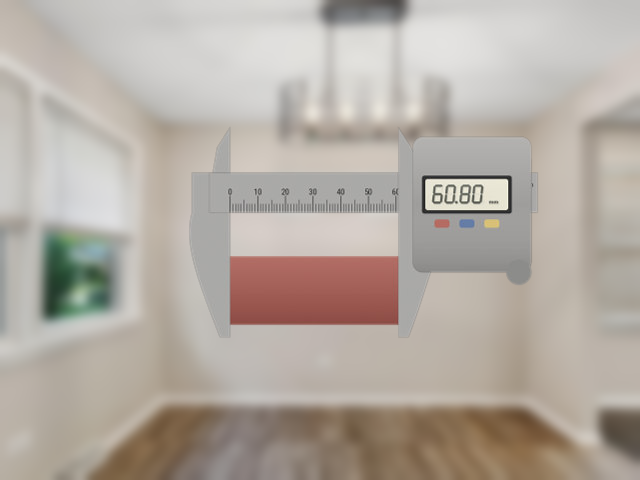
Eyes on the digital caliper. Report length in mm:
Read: 60.80 mm
